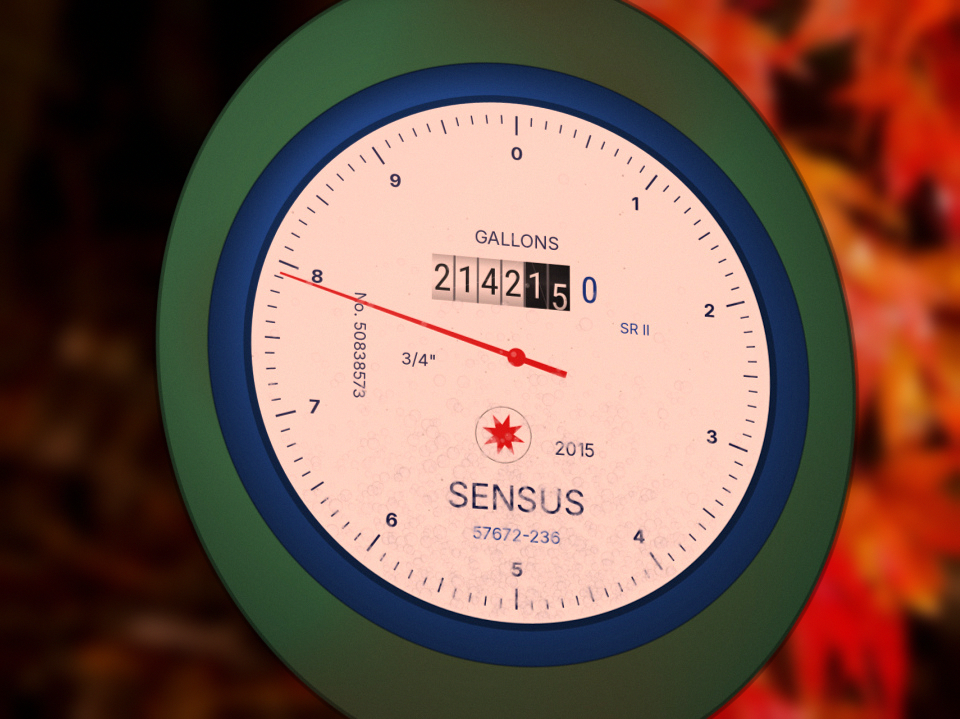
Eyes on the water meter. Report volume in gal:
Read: 2142147.9 gal
